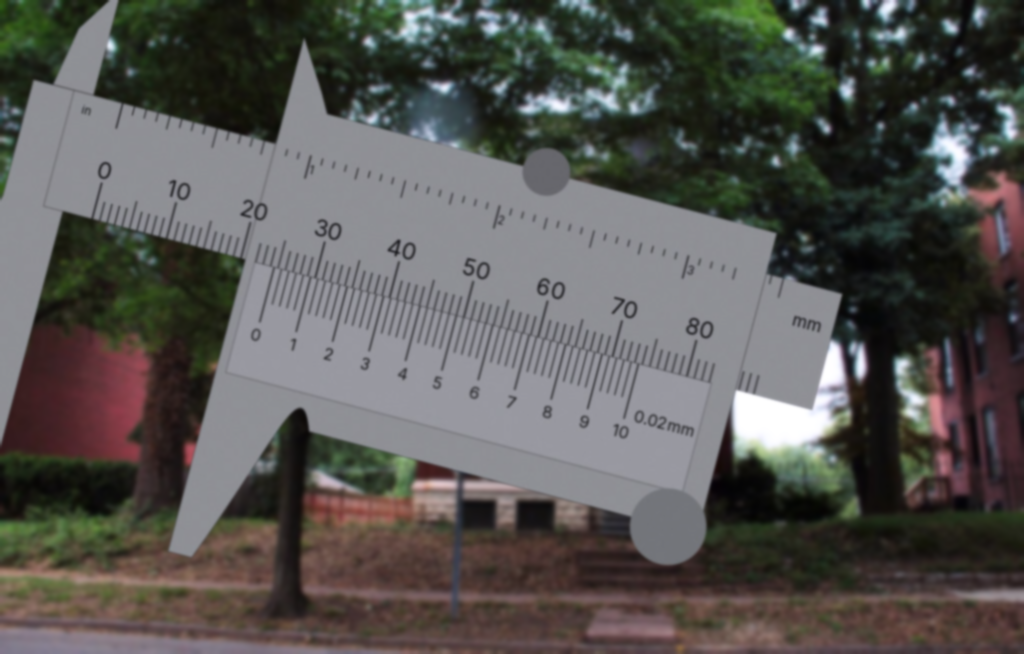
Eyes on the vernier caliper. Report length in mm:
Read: 24.5 mm
